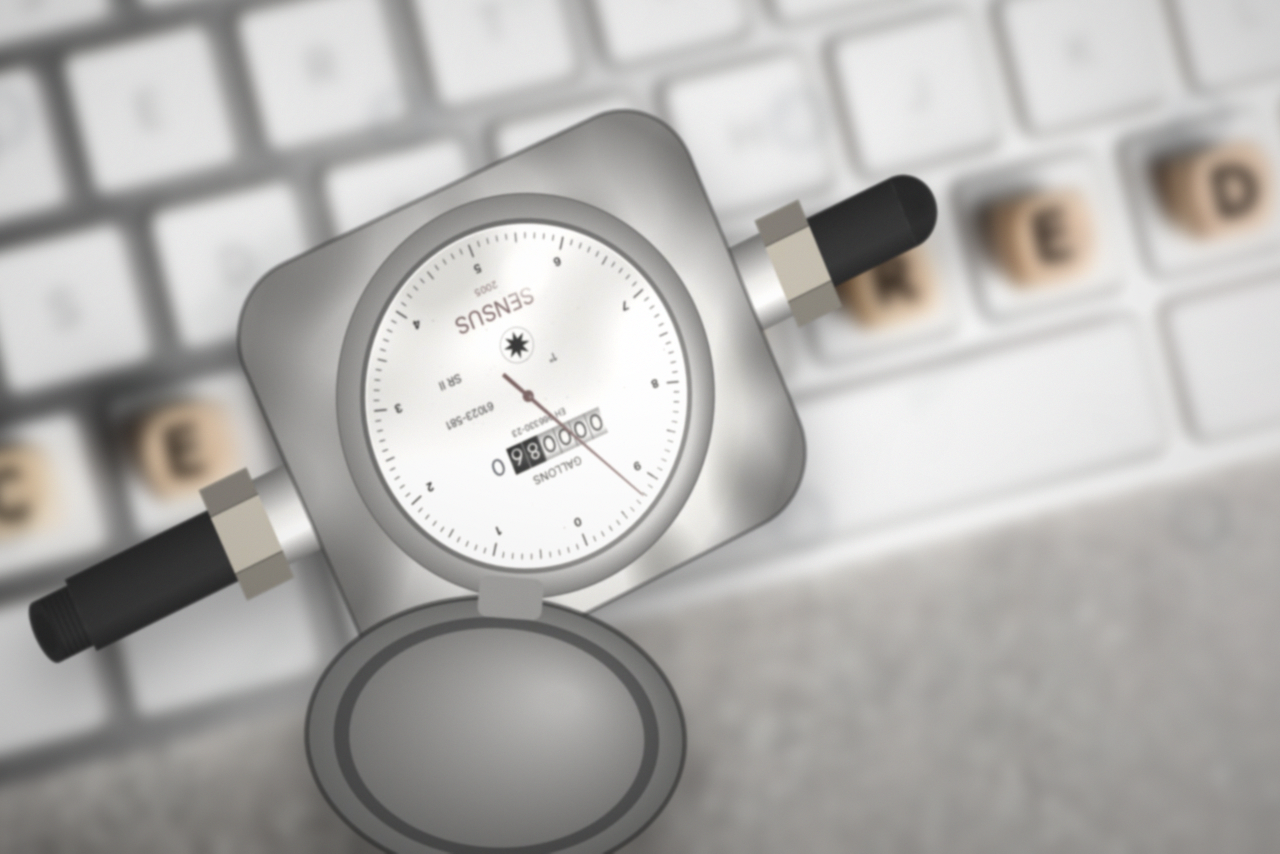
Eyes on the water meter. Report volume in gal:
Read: 859.2 gal
